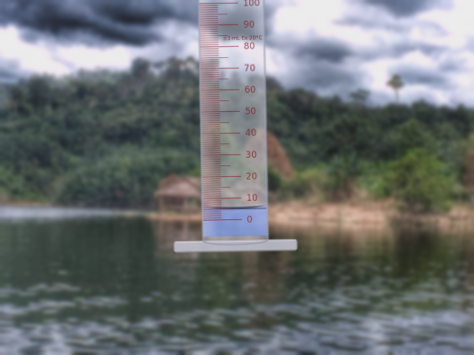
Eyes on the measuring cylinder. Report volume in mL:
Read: 5 mL
